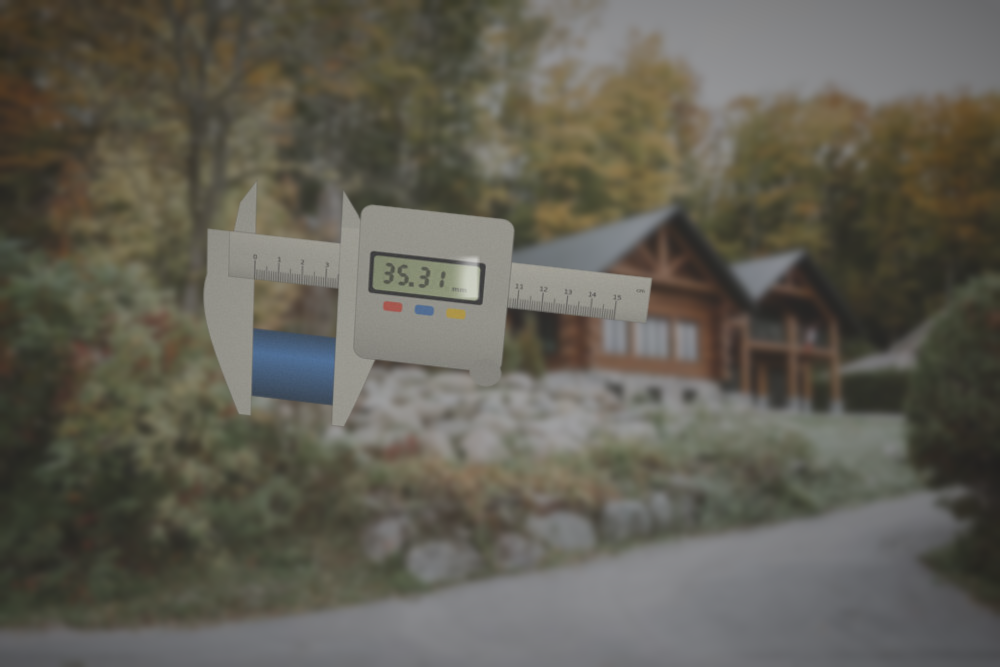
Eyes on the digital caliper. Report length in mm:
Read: 35.31 mm
